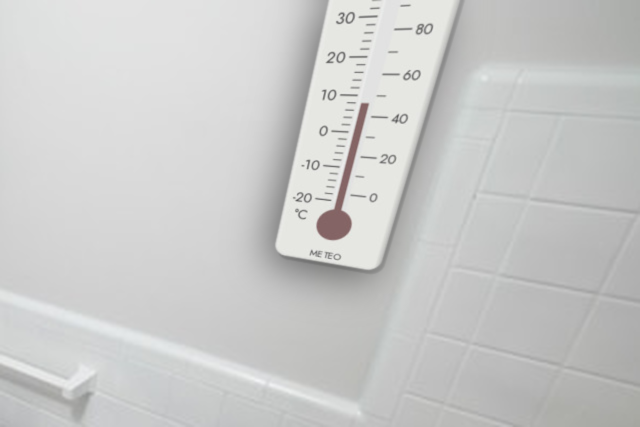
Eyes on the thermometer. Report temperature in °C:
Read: 8 °C
